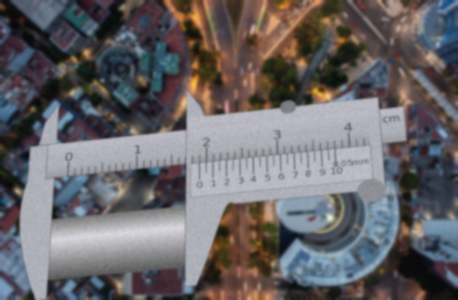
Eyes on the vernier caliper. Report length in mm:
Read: 19.0 mm
